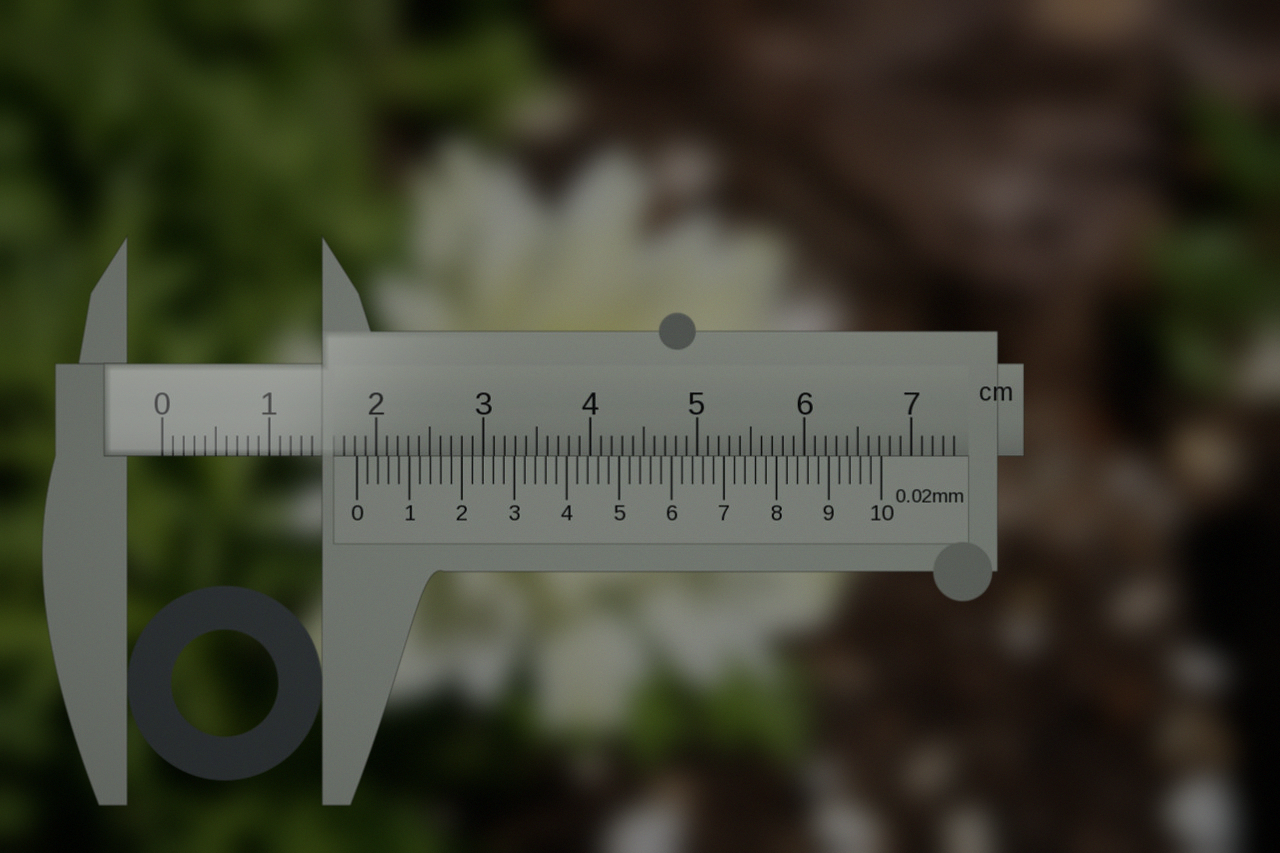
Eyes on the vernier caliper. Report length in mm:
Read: 18.2 mm
